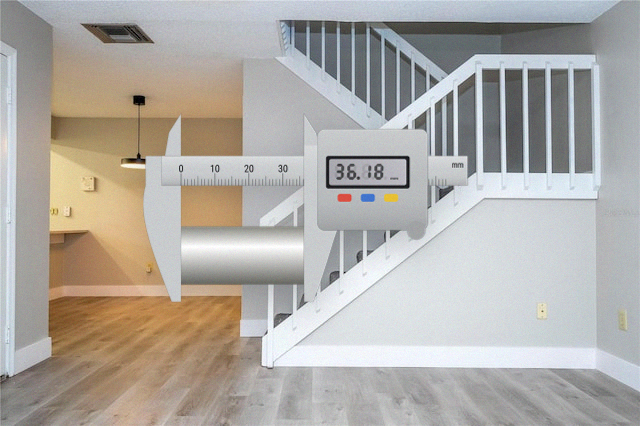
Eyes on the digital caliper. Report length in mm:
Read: 36.18 mm
